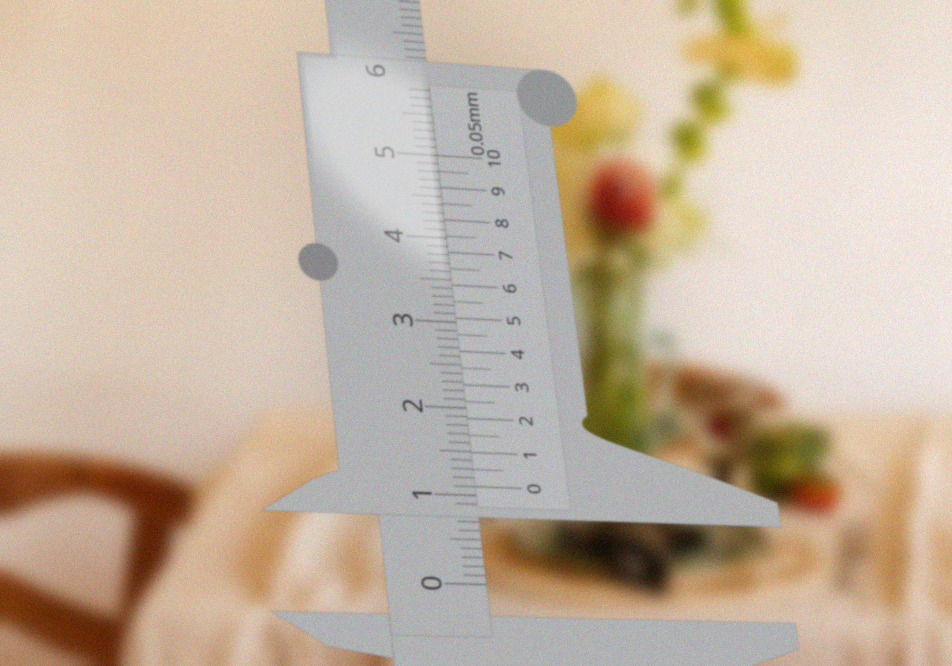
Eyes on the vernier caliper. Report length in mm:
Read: 11.0 mm
